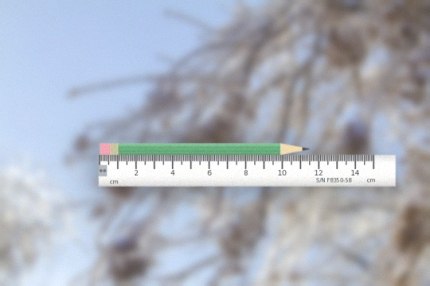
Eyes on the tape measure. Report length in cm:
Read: 11.5 cm
